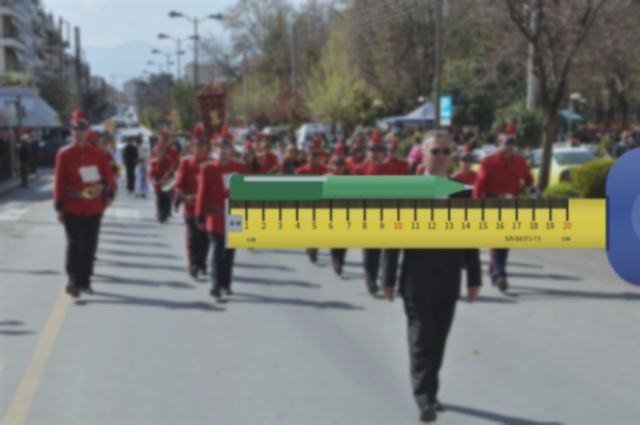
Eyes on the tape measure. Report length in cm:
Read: 14.5 cm
